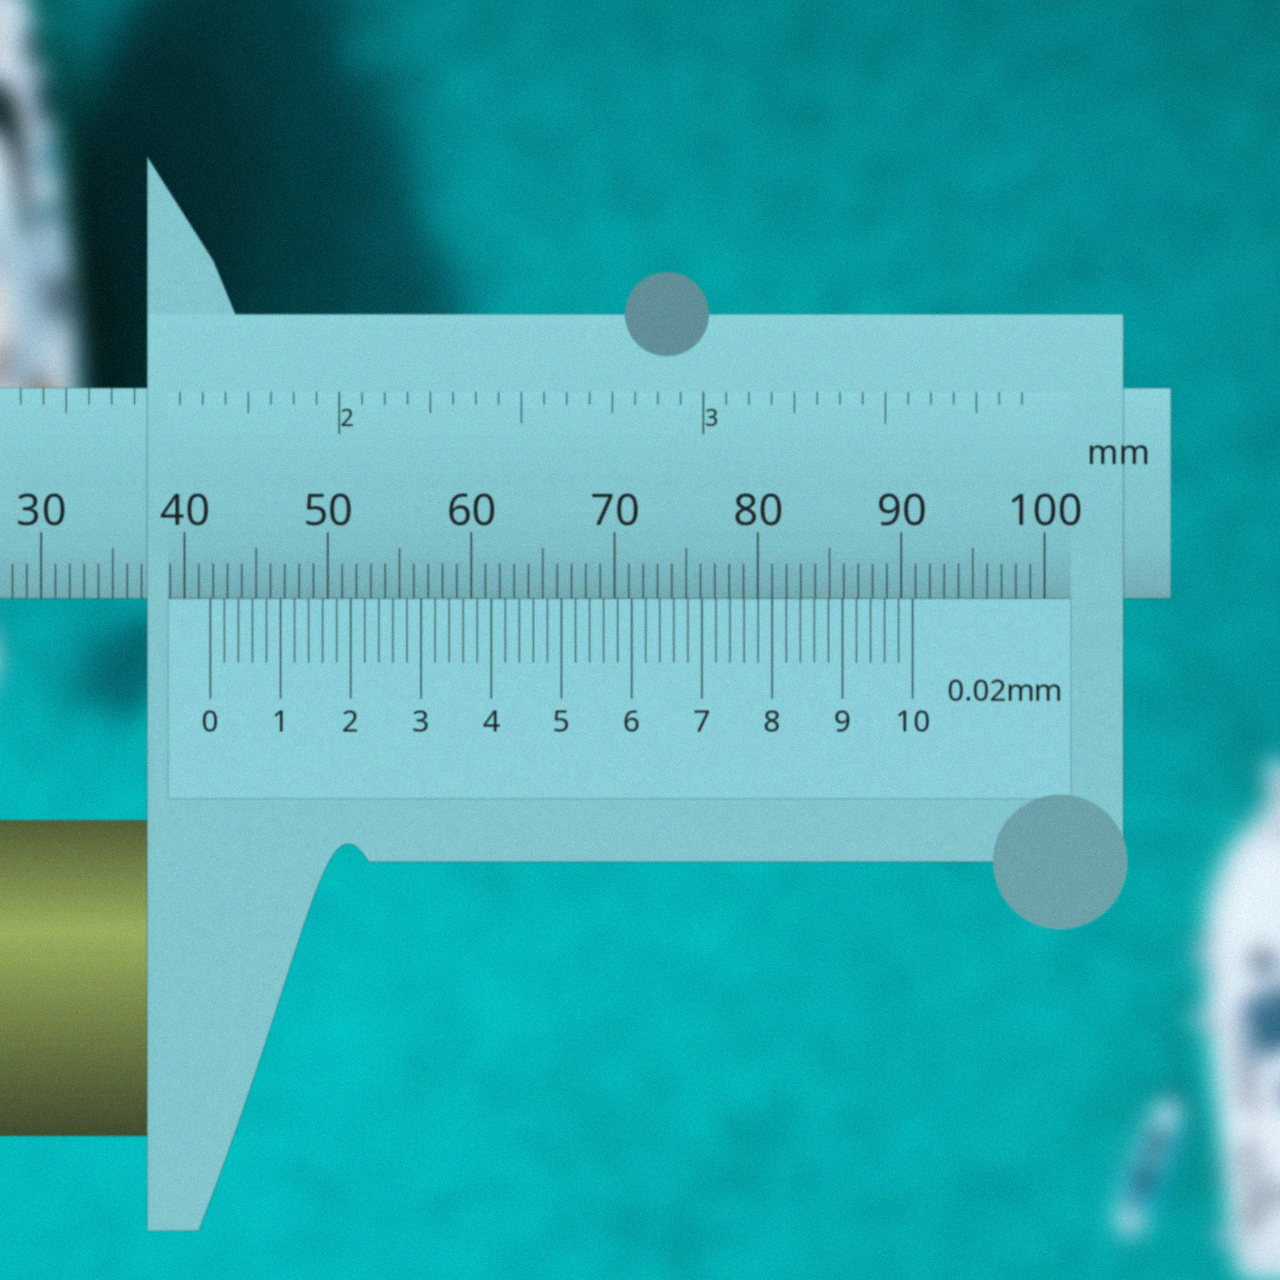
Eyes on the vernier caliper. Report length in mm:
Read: 41.8 mm
